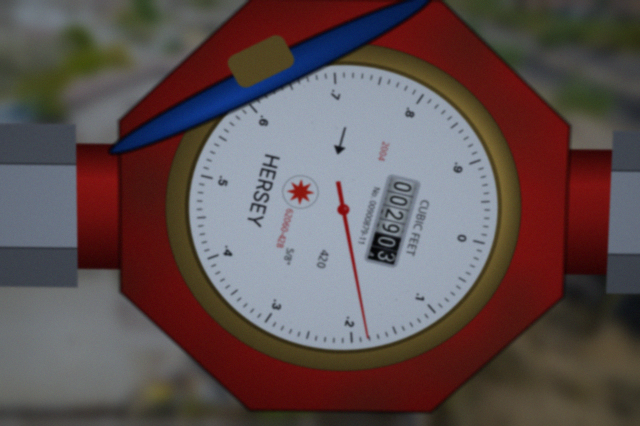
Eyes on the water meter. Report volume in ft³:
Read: 2903.18 ft³
